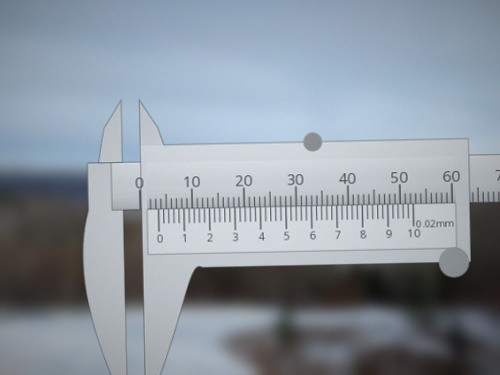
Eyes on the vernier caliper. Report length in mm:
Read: 3.5 mm
